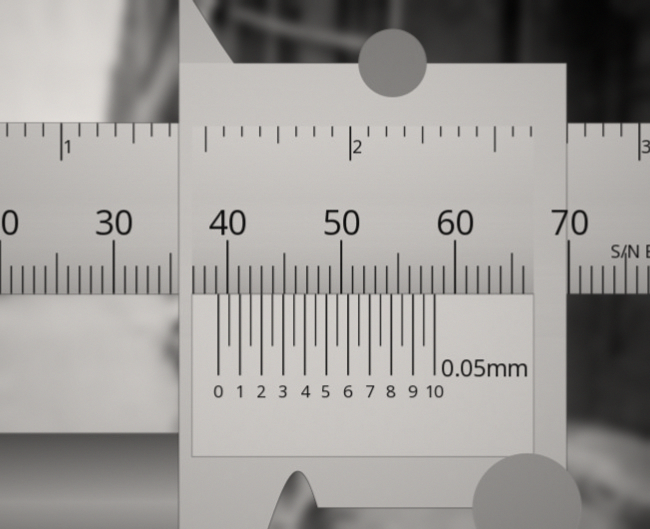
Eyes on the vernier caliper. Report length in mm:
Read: 39.2 mm
